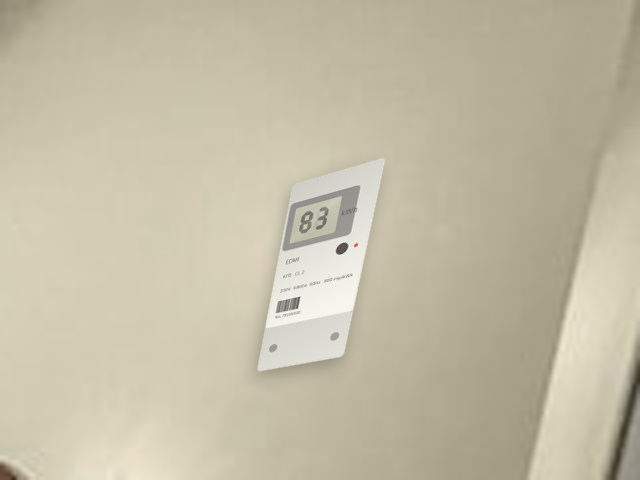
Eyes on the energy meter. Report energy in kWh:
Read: 83 kWh
